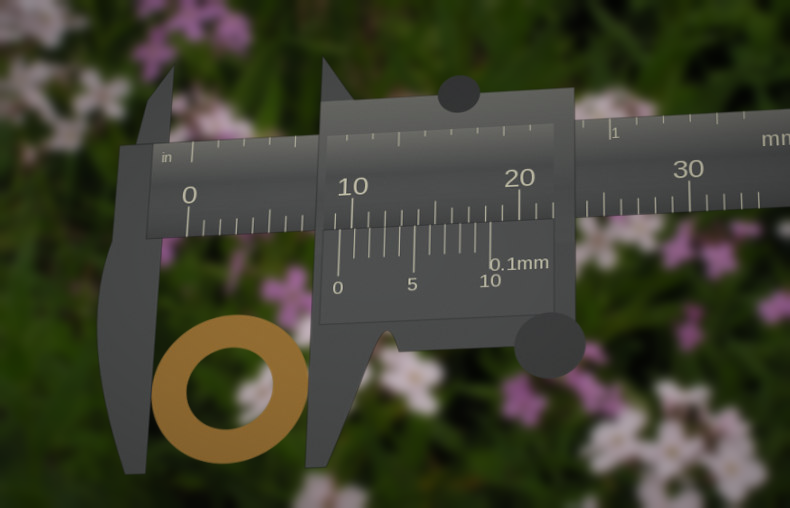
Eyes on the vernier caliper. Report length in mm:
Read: 9.3 mm
